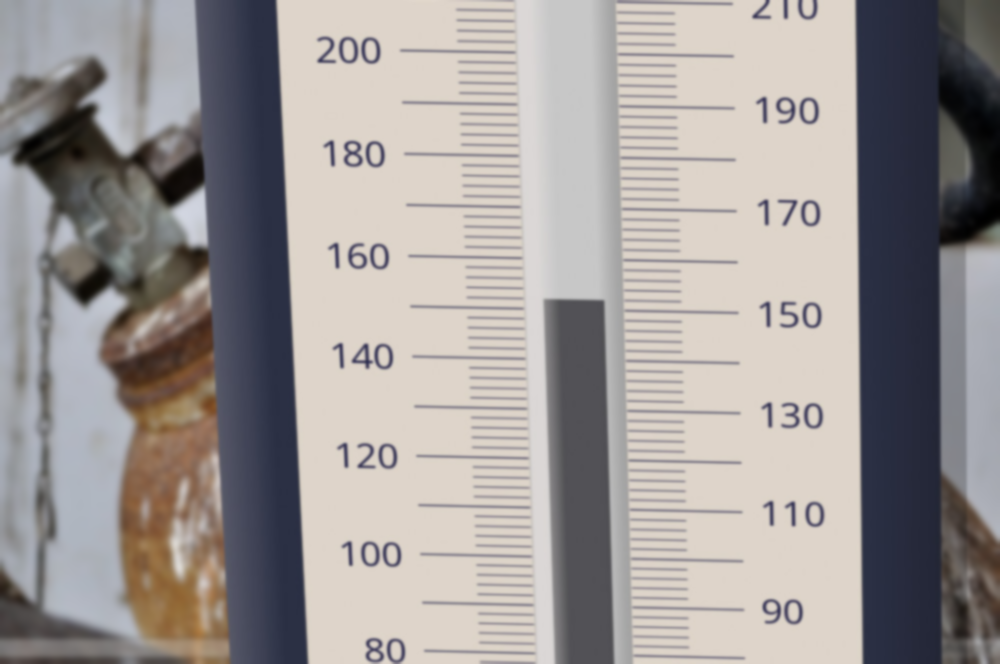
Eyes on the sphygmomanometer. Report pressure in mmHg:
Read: 152 mmHg
